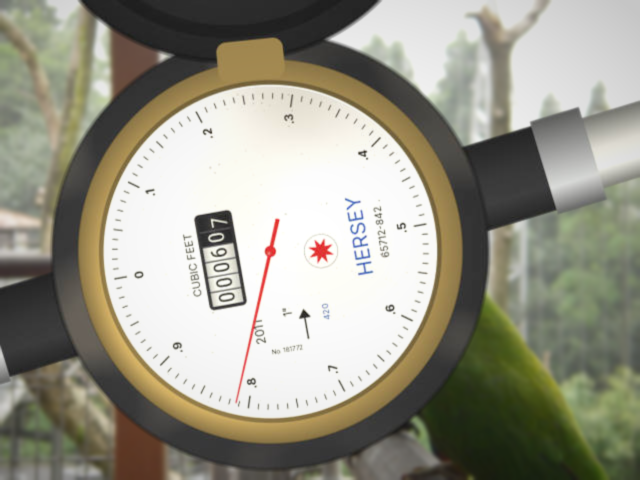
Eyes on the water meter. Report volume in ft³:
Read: 606.81 ft³
